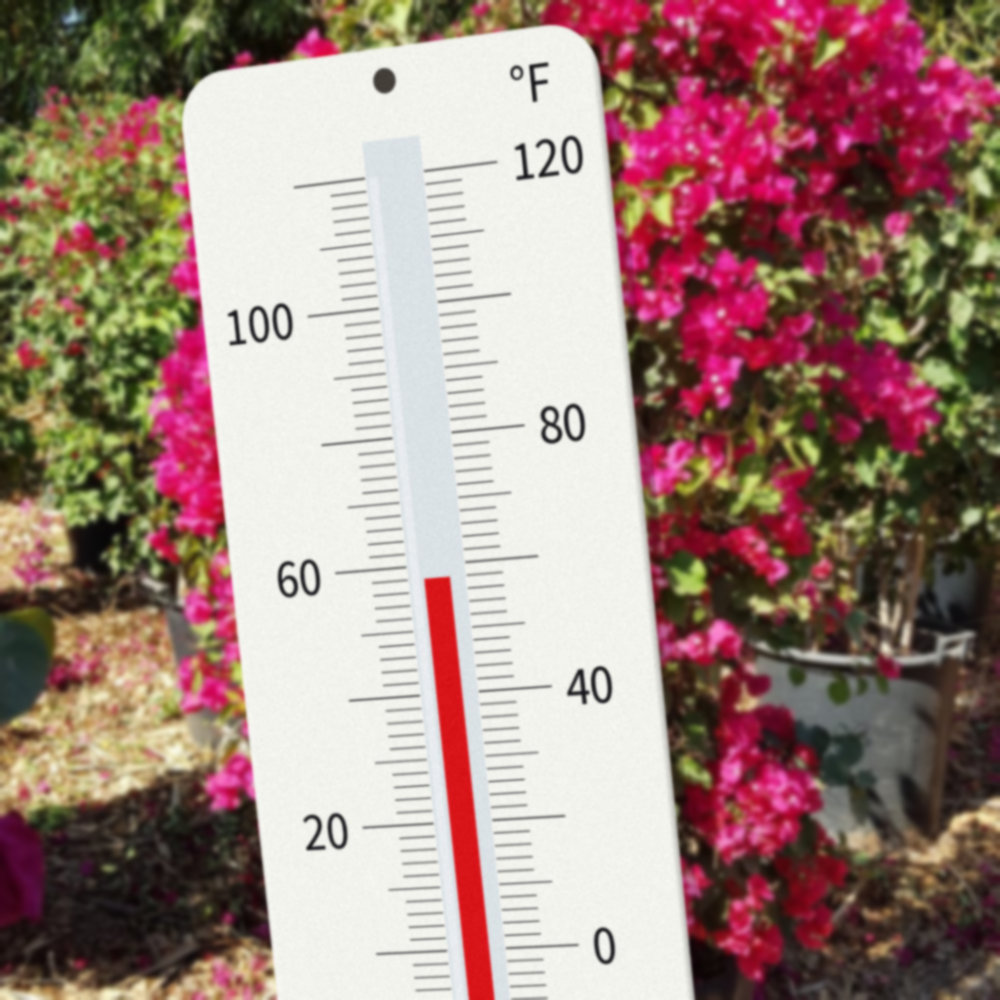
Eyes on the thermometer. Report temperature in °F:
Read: 58 °F
